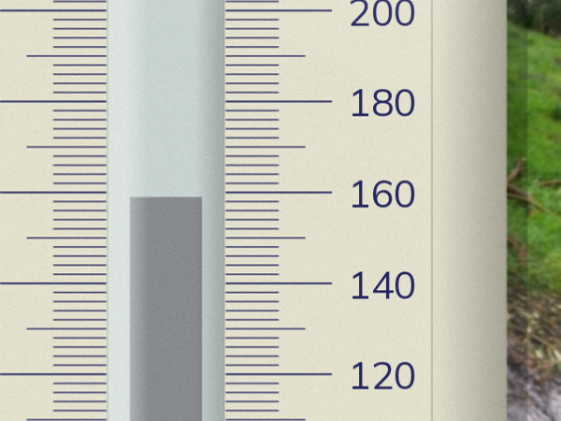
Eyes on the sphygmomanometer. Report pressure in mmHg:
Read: 159 mmHg
